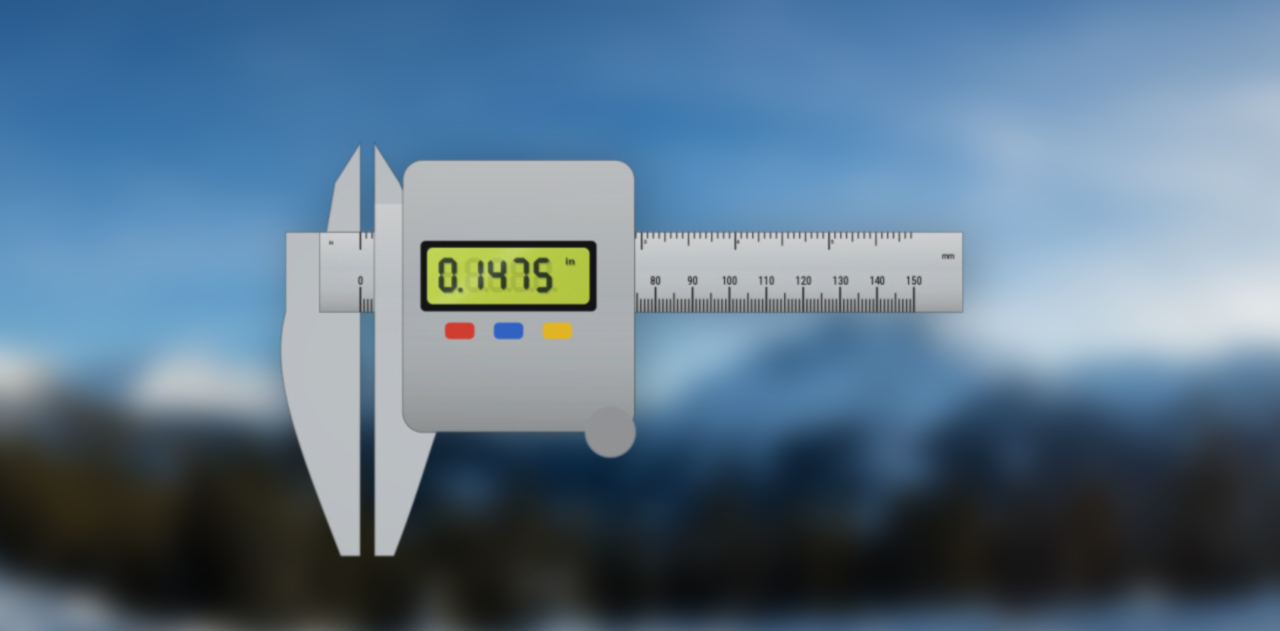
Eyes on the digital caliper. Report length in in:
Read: 0.1475 in
